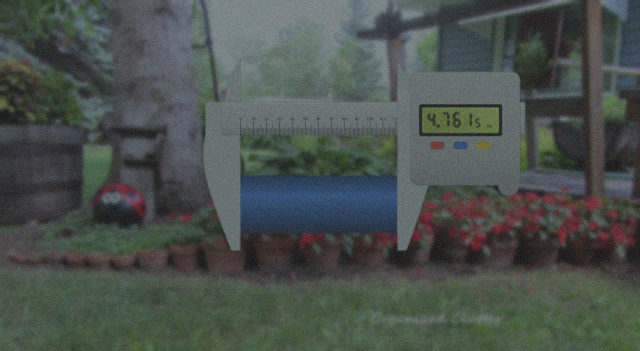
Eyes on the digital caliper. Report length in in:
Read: 4.7615 in
